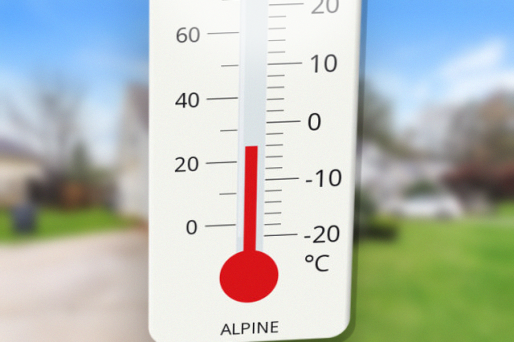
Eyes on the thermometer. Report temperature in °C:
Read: -4 °C
